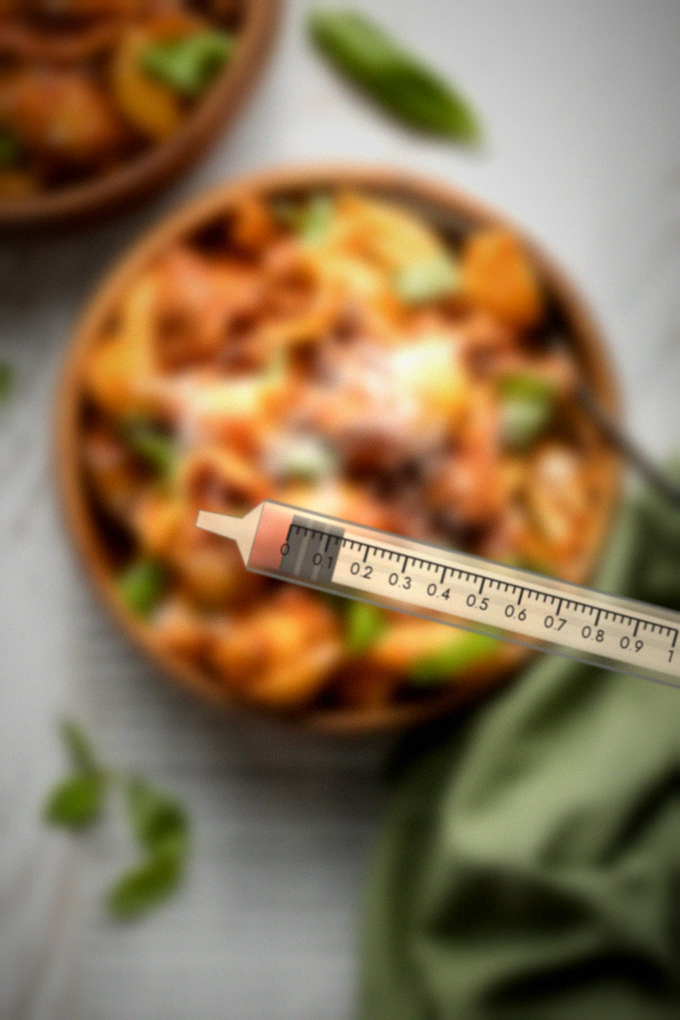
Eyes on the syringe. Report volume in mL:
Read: 0 mL
